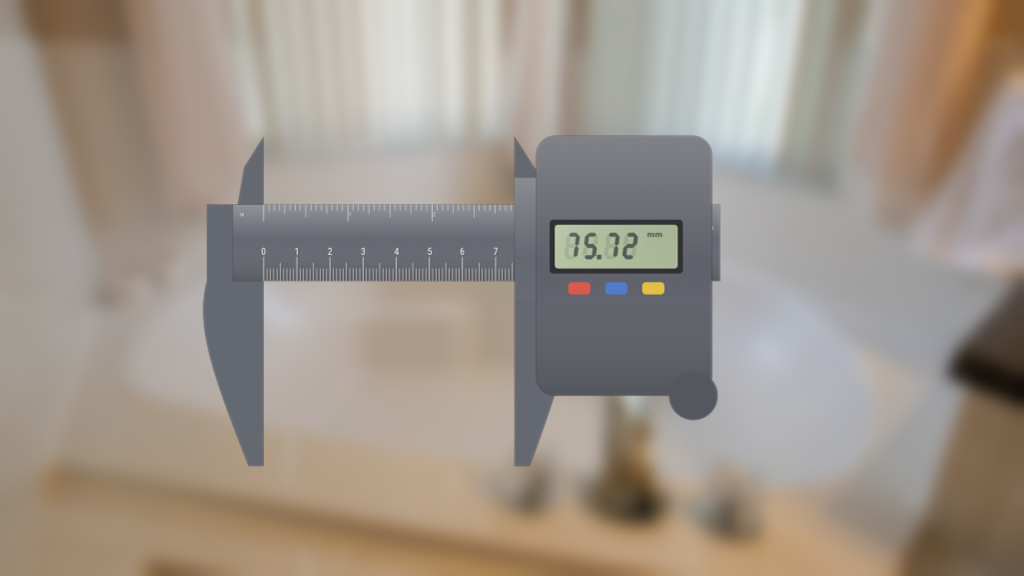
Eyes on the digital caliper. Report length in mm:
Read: 75.72 mm
